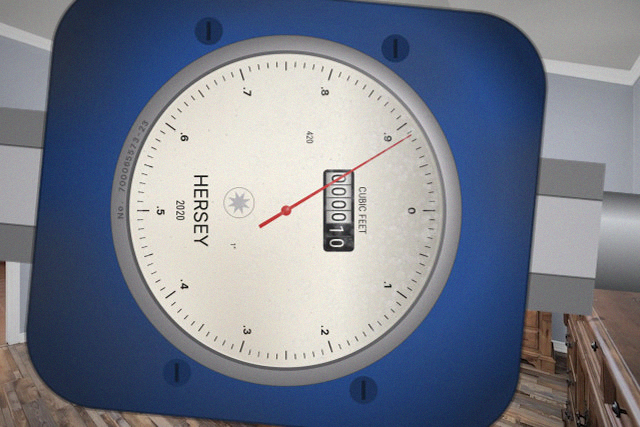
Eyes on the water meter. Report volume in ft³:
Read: 9.91 ft³
